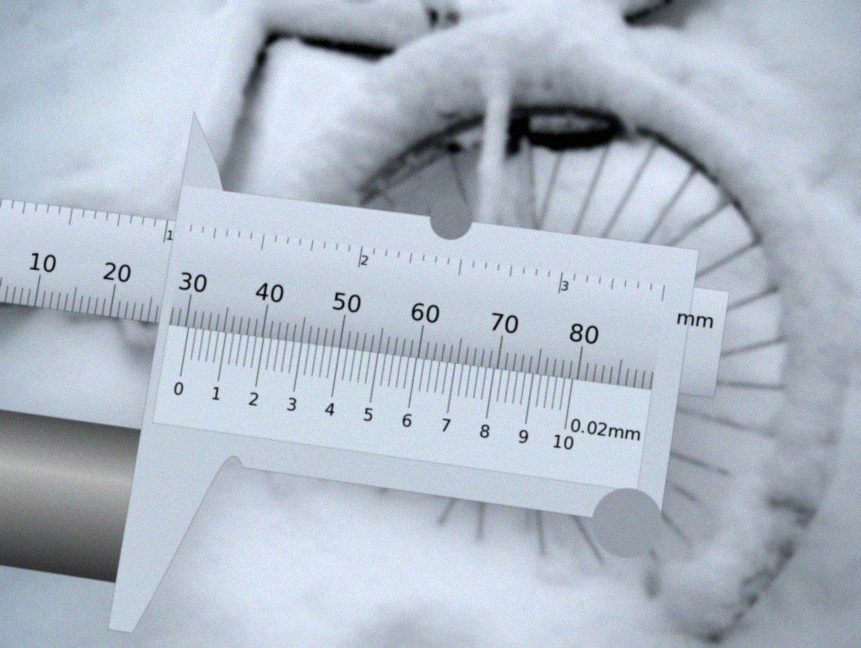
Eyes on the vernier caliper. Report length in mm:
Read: 30.4 mm
